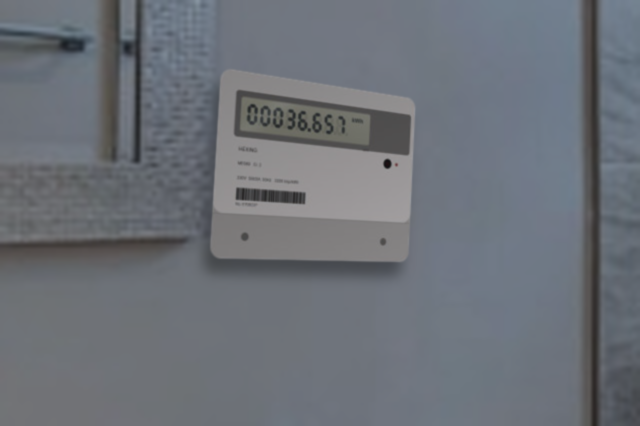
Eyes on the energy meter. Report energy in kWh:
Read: 36.657 kWh
